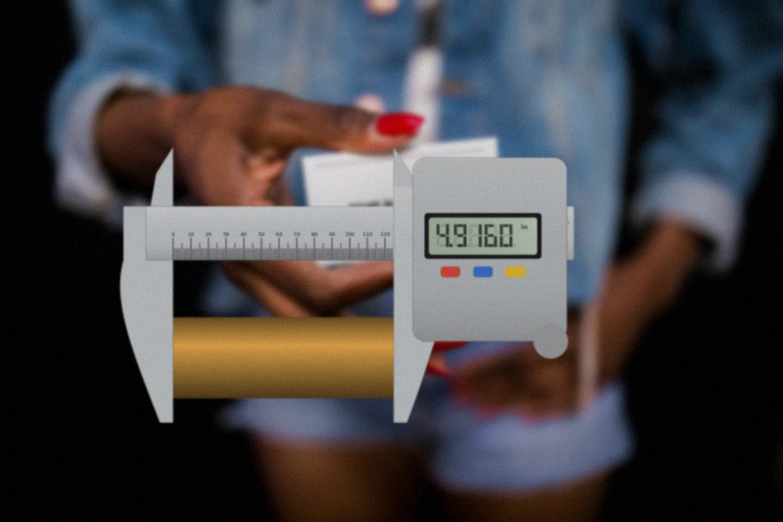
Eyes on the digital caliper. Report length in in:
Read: 4.9160 in
